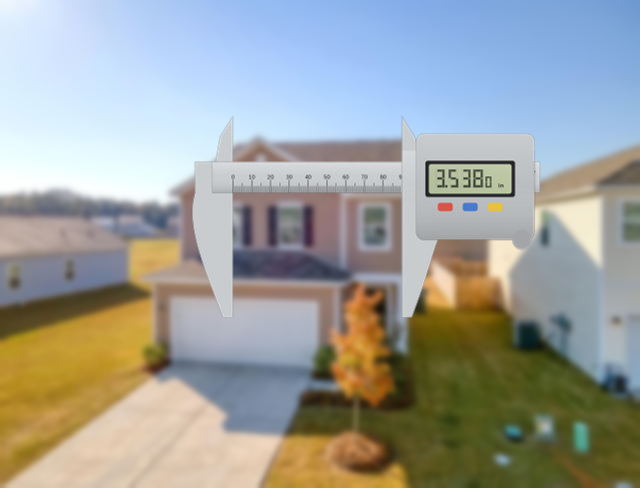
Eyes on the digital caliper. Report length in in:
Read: 3.5380 in
